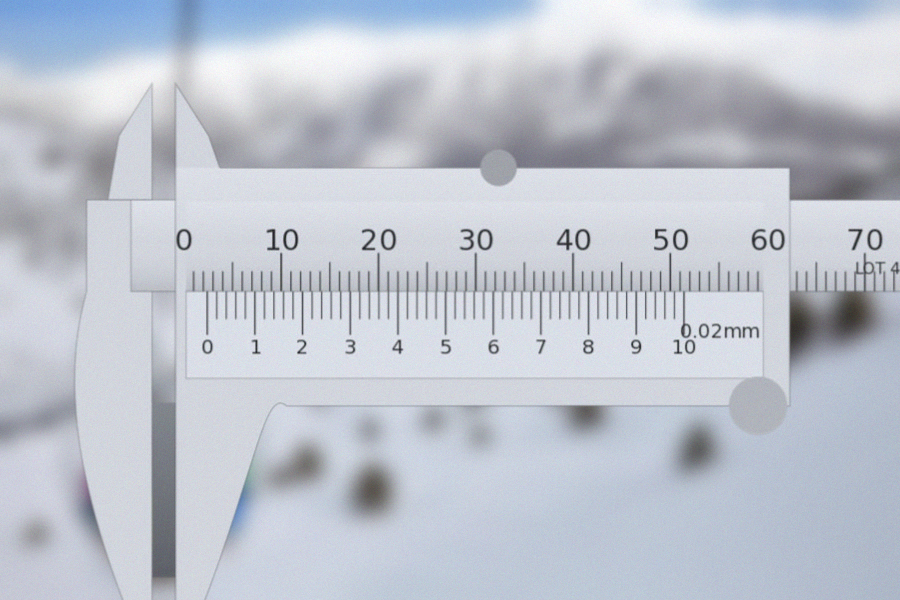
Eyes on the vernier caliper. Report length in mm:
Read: 2.4 mm
